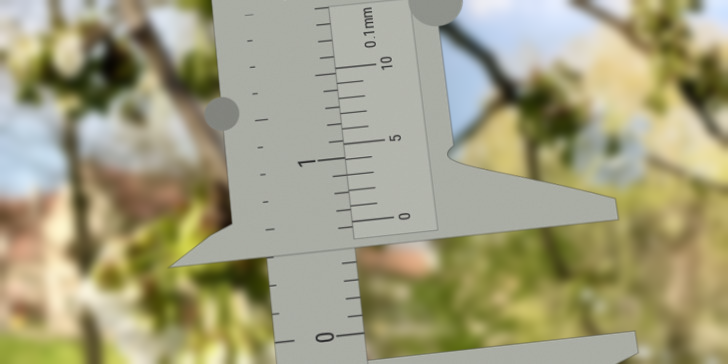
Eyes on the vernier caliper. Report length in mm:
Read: 6.3 mm
